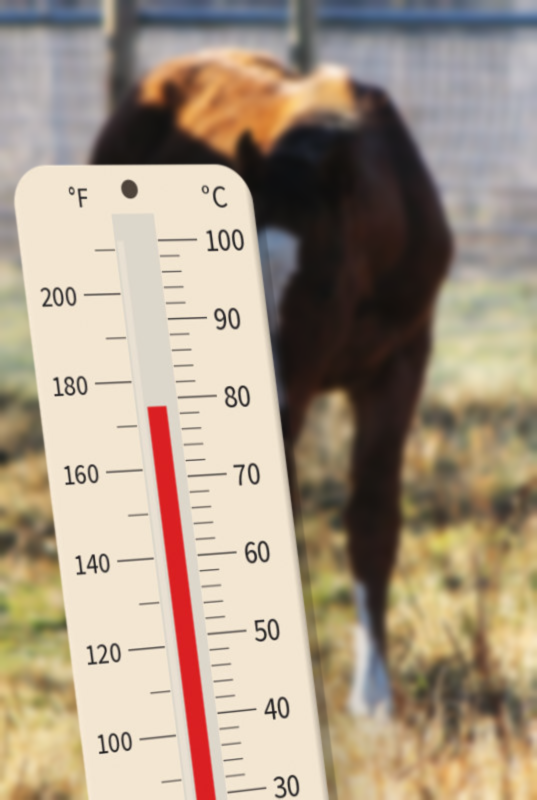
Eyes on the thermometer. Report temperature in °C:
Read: 79 °C
